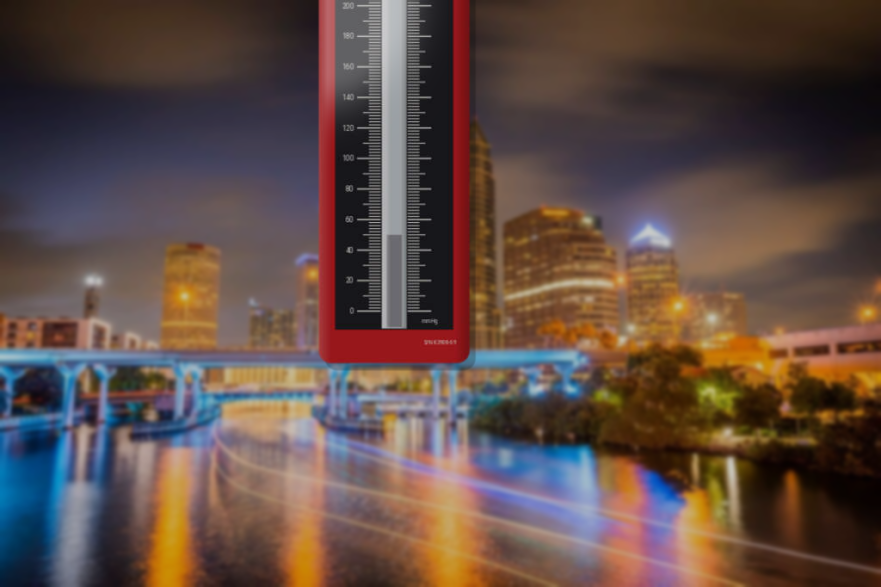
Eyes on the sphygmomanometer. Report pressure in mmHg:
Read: 50 mmHg
